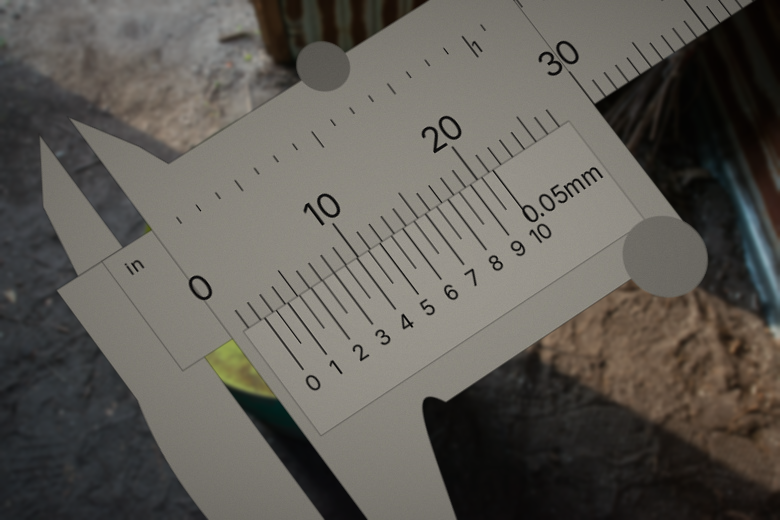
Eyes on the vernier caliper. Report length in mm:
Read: 2.3 mm
